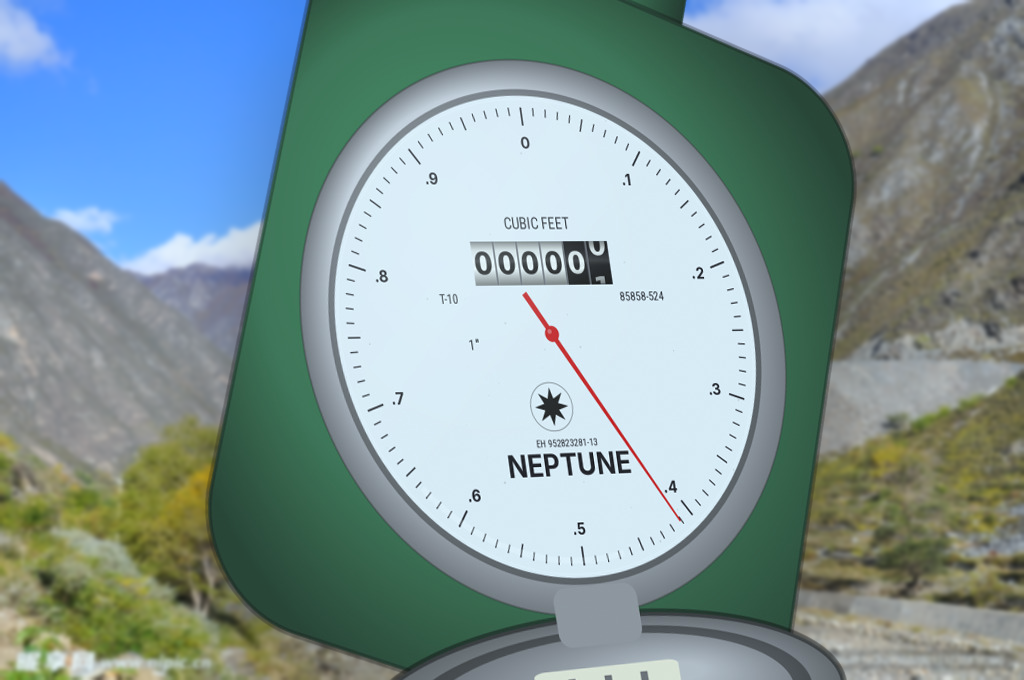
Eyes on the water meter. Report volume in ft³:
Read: 0.41 ft³
